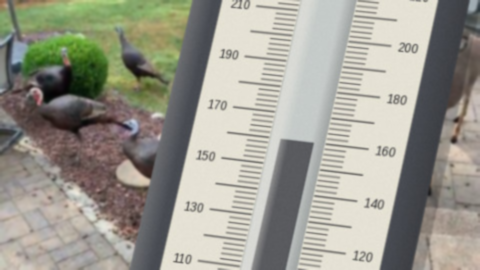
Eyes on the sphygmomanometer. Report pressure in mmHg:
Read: 160 mmHg
